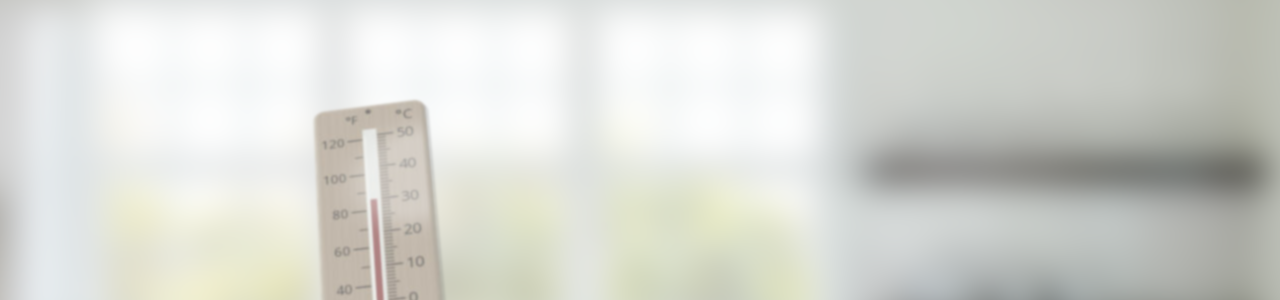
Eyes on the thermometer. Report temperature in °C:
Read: 30 °C
